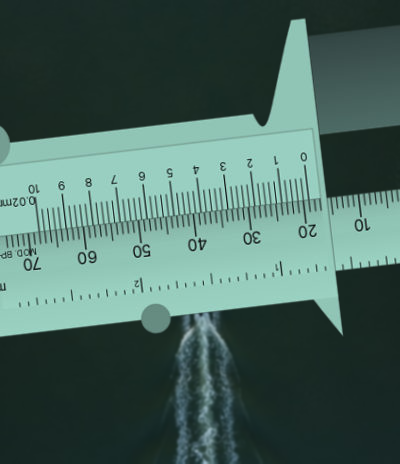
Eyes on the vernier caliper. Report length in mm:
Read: 19.0 mm
